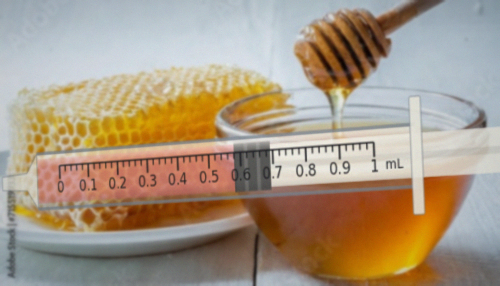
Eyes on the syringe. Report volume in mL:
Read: 0.58 mL
